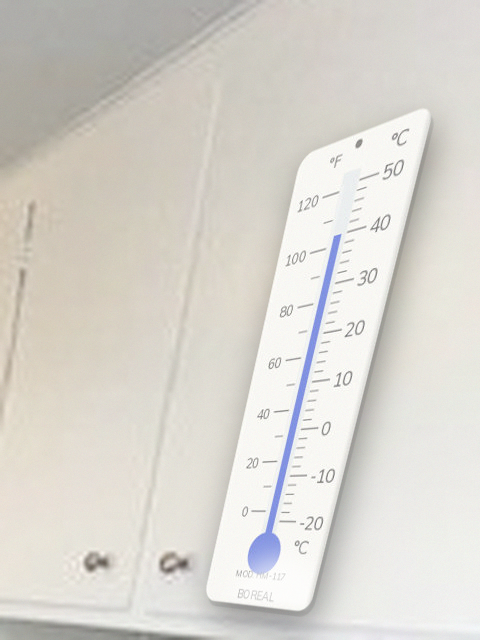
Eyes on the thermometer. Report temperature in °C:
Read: 40 °C
